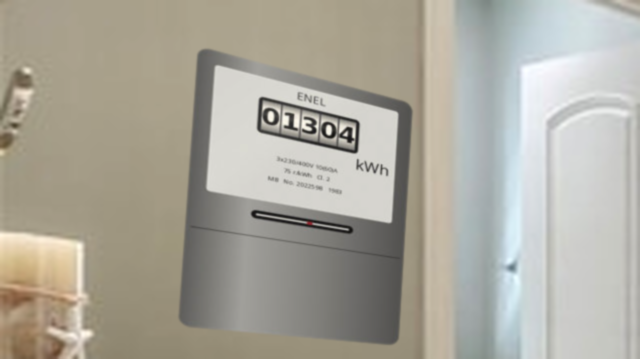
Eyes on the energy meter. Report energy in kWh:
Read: 1304 kWh
